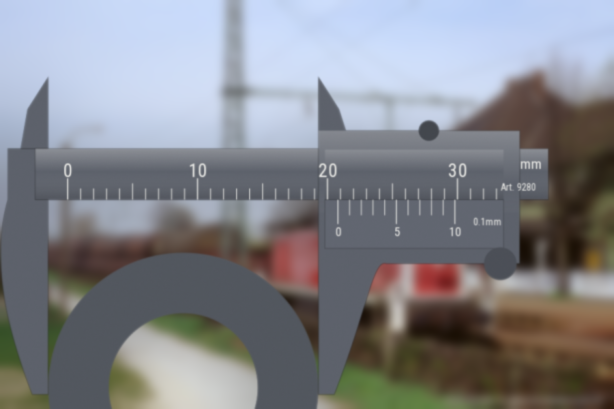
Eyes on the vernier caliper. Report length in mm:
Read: 20.8 mm
